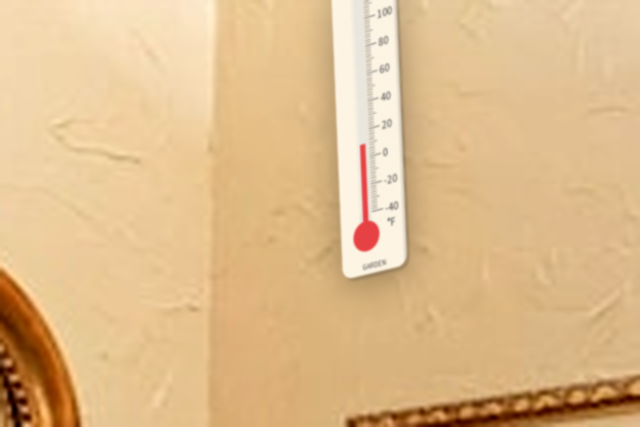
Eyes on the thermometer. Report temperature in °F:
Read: 10 °F
